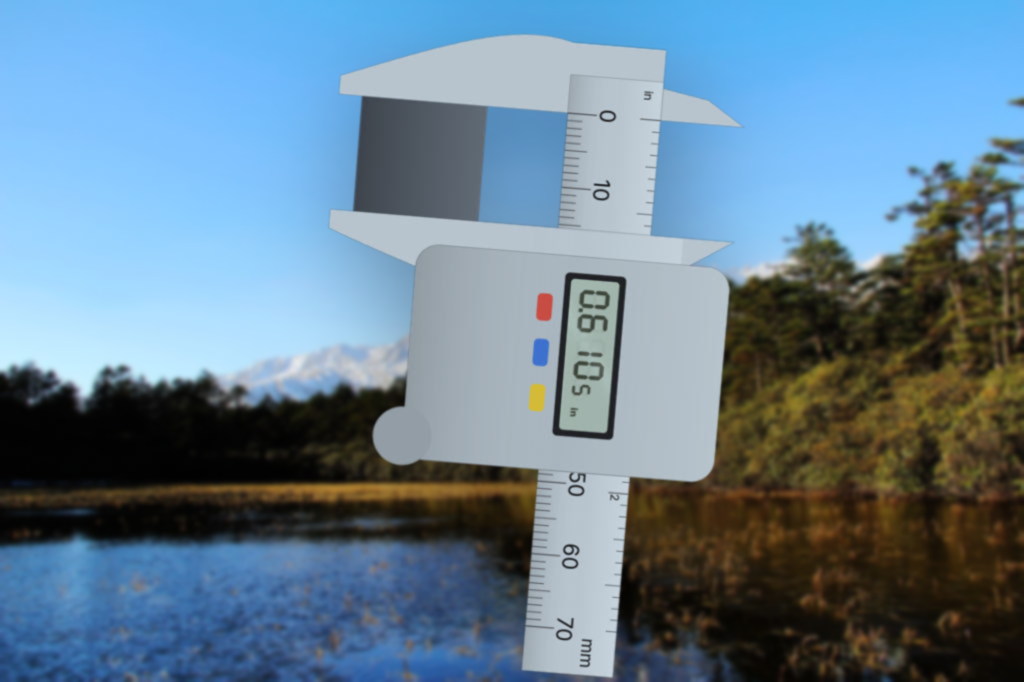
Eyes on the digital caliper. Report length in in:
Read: 0.6105 in
